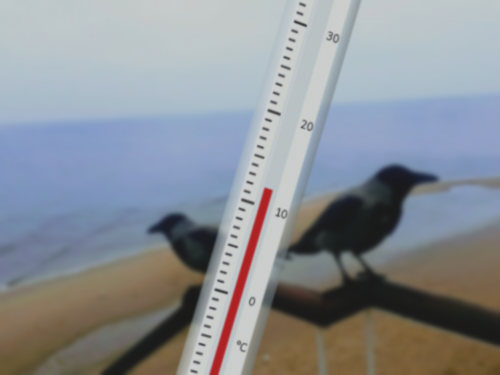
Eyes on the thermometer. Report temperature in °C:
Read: 12 °C
